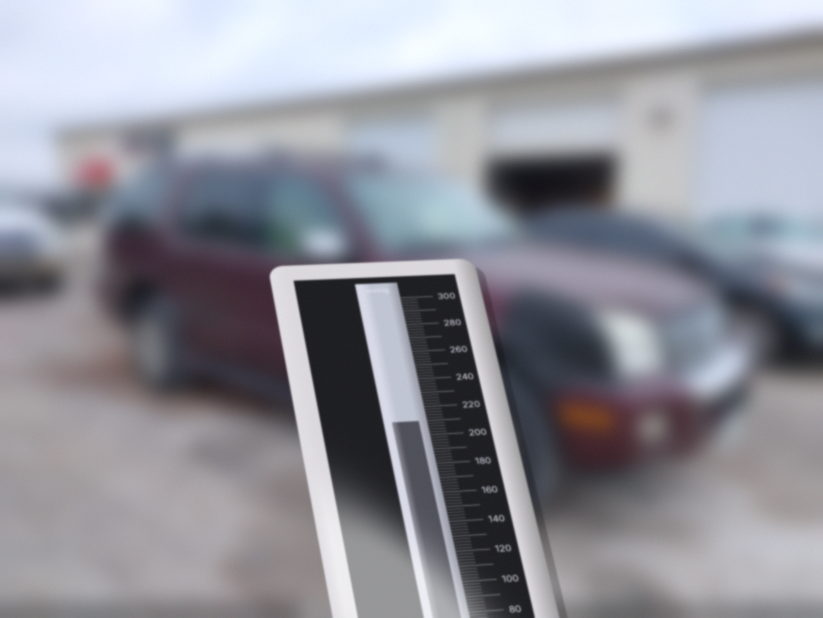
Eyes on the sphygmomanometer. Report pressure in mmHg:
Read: 210 mmHg
